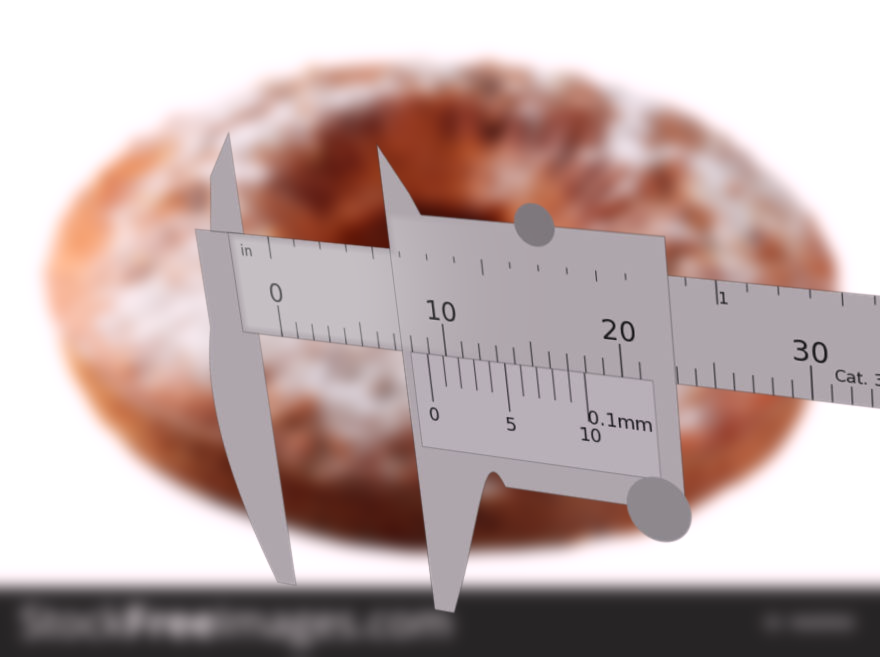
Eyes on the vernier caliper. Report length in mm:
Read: 8.9 mm
